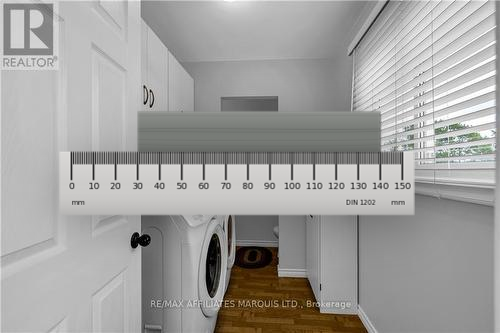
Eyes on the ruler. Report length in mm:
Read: 110 mm
